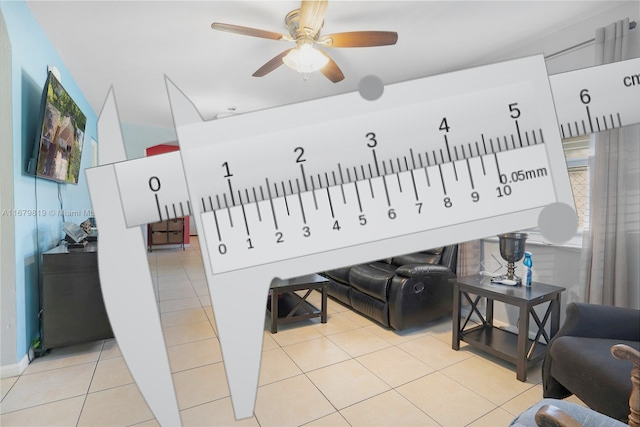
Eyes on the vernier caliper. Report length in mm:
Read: 7.2 mm
